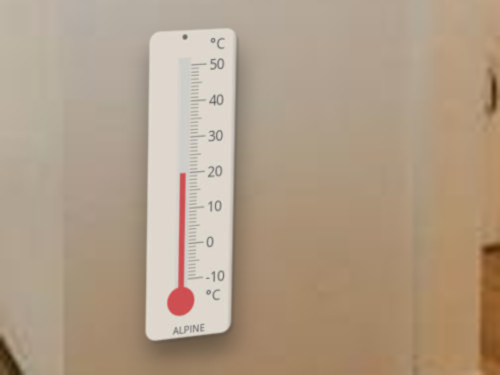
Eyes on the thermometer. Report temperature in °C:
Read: 20 °C
